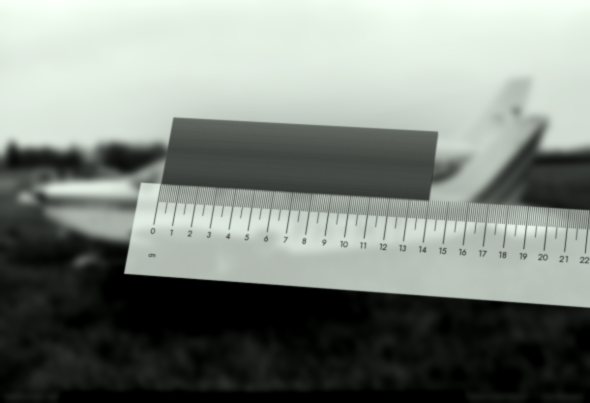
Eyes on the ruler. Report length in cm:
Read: 14 cm
